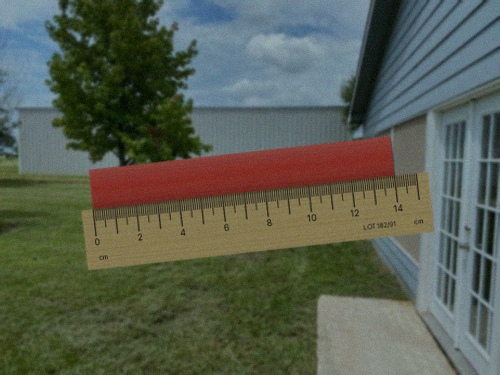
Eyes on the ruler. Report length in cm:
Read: 14 cm
